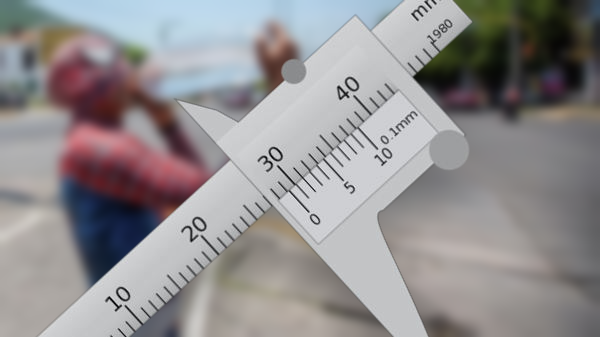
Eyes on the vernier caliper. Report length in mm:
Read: 29.2 mm
